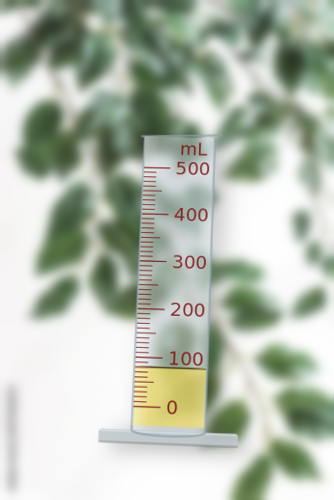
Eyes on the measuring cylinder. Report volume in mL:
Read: 80 mL
